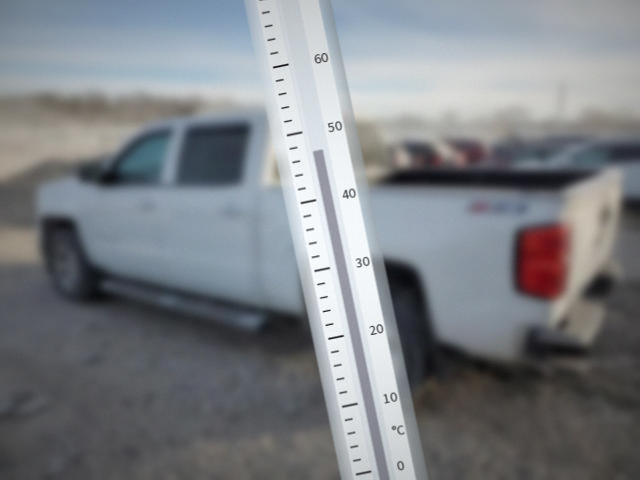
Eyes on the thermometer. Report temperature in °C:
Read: 47 °C
